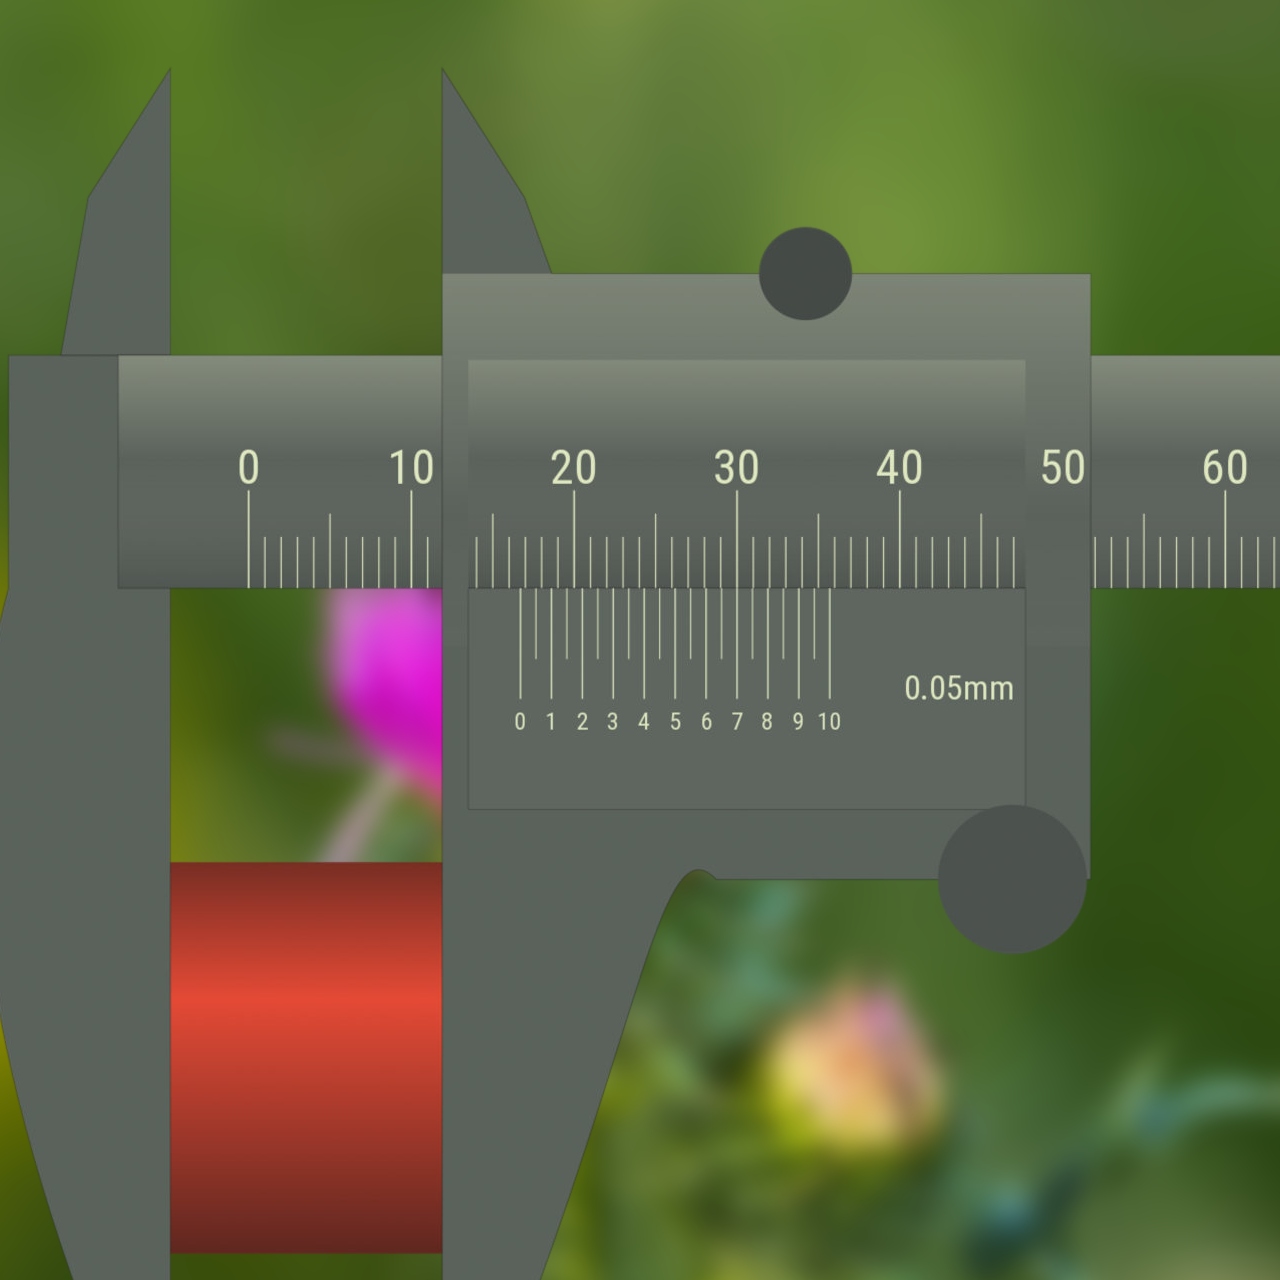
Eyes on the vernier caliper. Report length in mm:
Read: 16.7 mm
